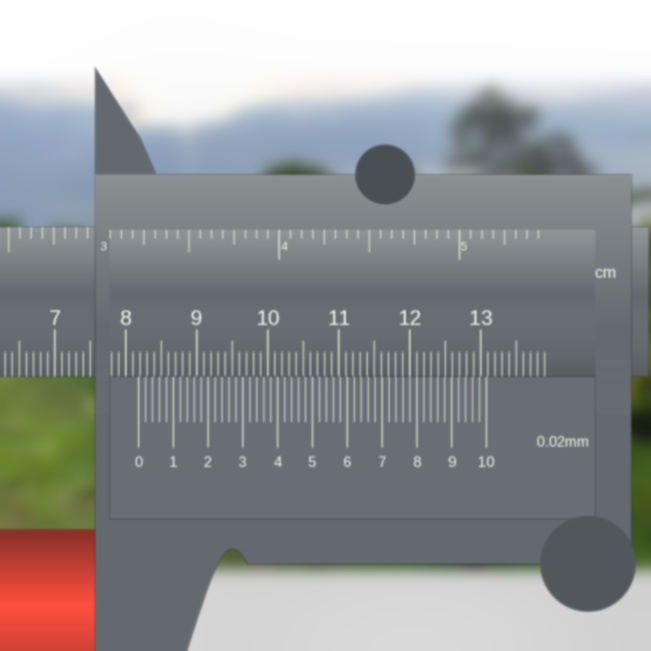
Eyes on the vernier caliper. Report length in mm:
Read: 81.8 mm
